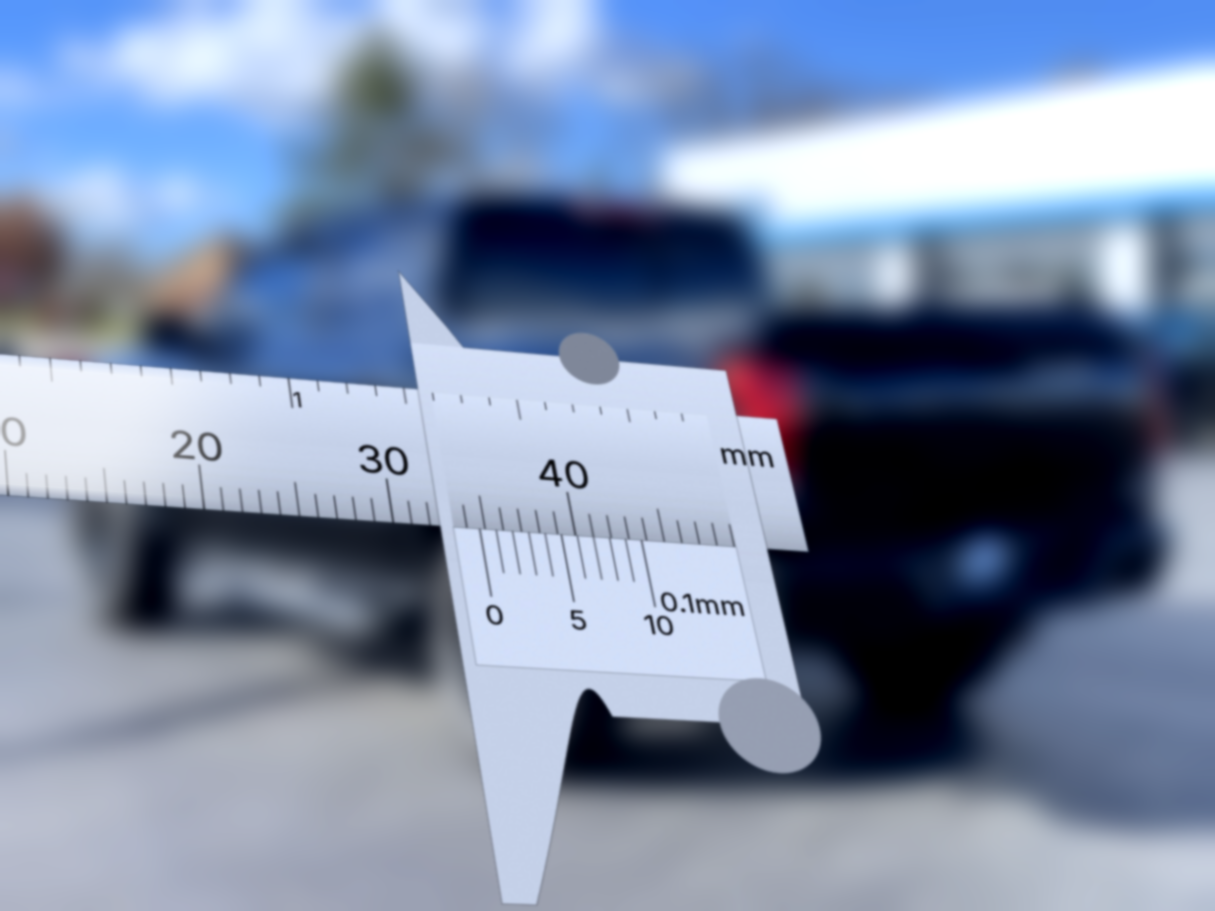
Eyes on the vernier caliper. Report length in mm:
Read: 34.7 mm
